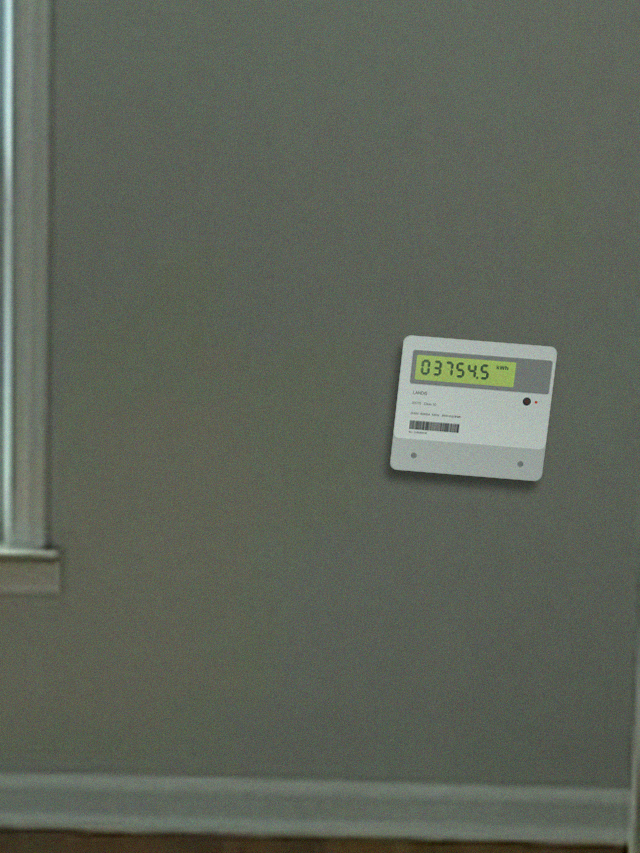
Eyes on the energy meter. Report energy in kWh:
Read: 3754.5 kWh
